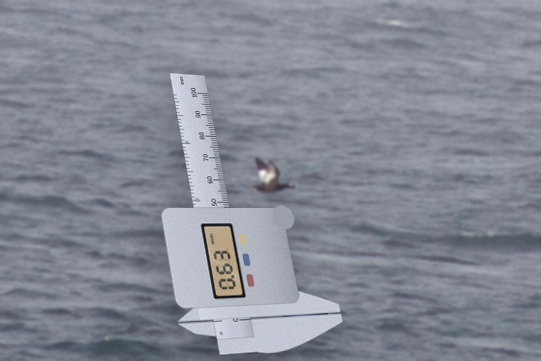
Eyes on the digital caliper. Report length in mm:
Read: 0.63 mm
